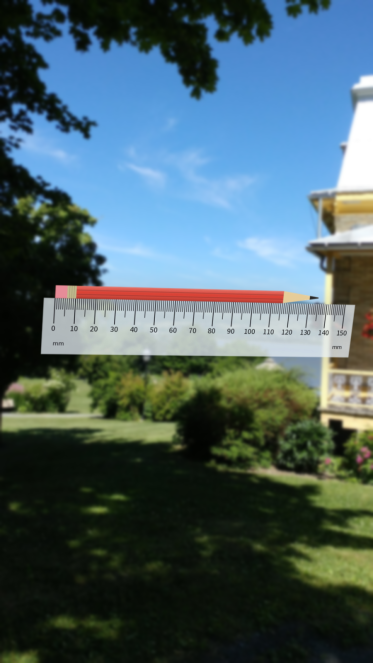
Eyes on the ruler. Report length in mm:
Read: 135 mm
